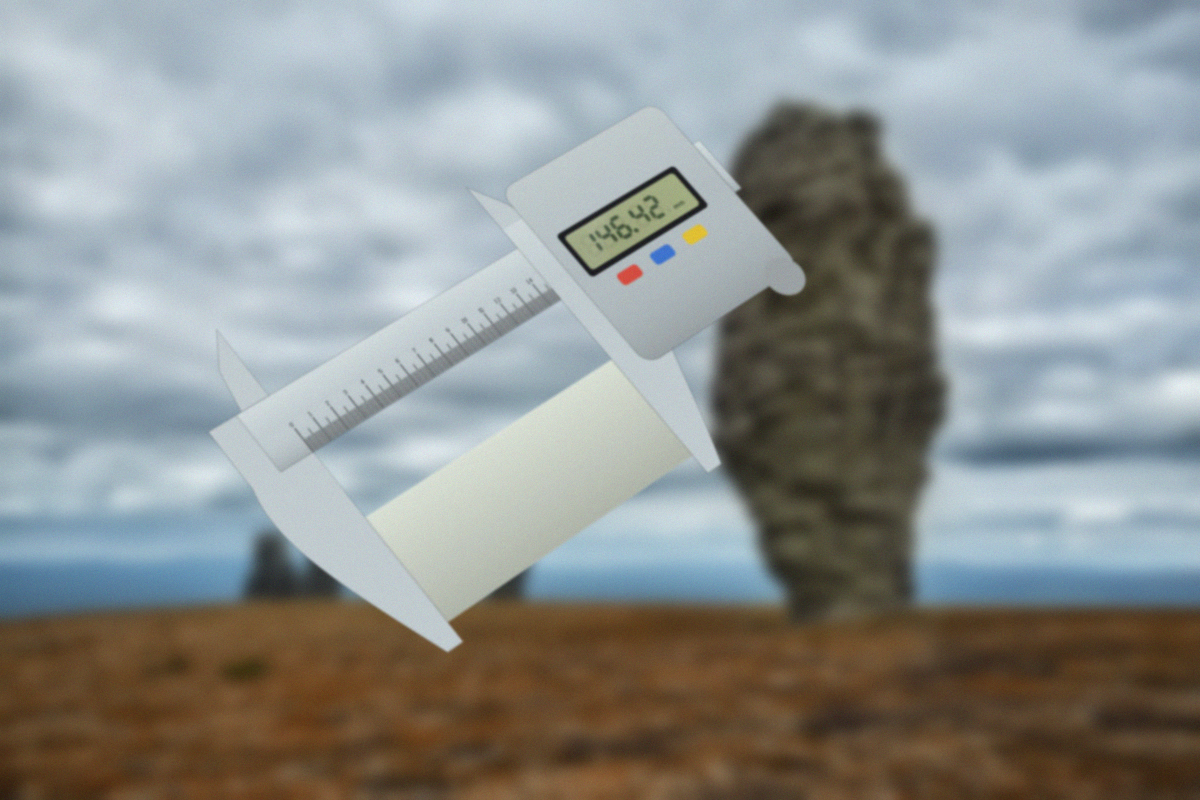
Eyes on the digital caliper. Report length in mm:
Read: 146.42 mm
